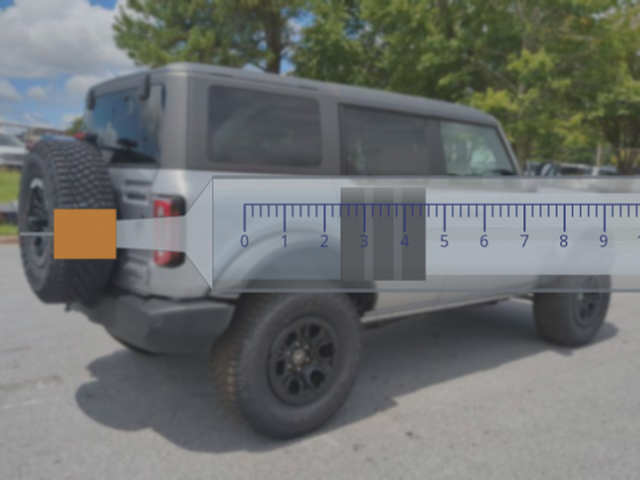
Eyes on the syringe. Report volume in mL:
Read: 2.4 mL
